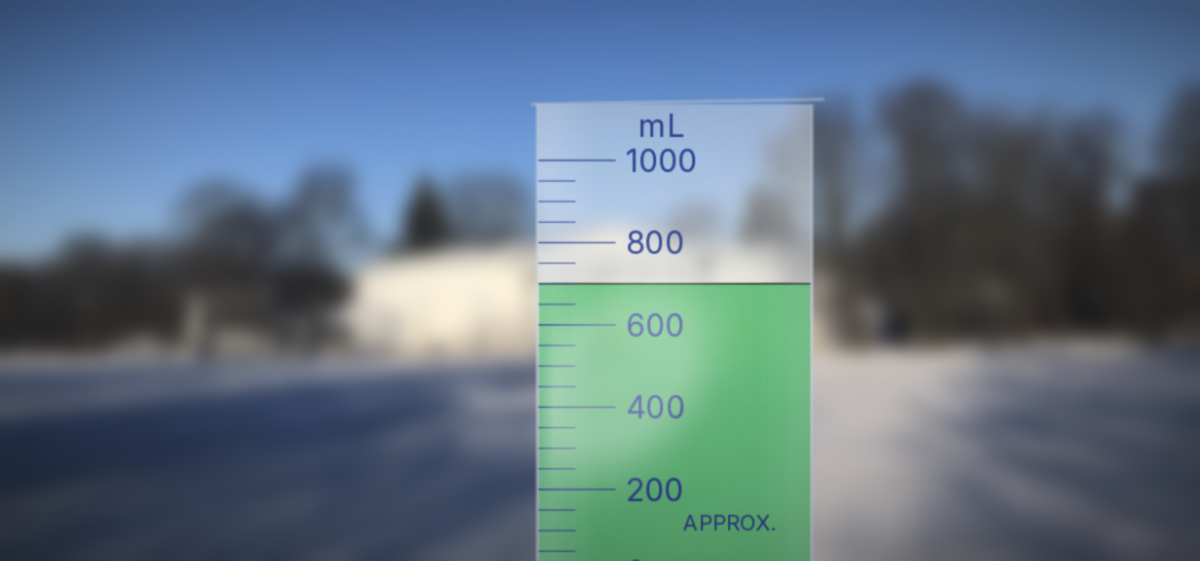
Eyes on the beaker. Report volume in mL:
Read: 700 mL
